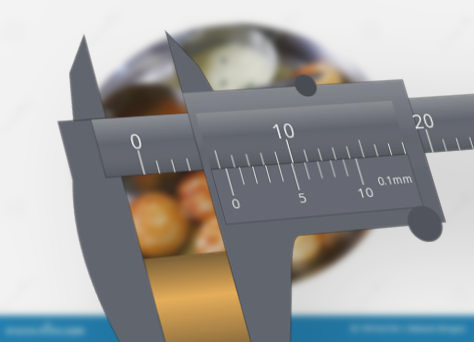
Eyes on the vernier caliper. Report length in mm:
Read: 5.4 mm
